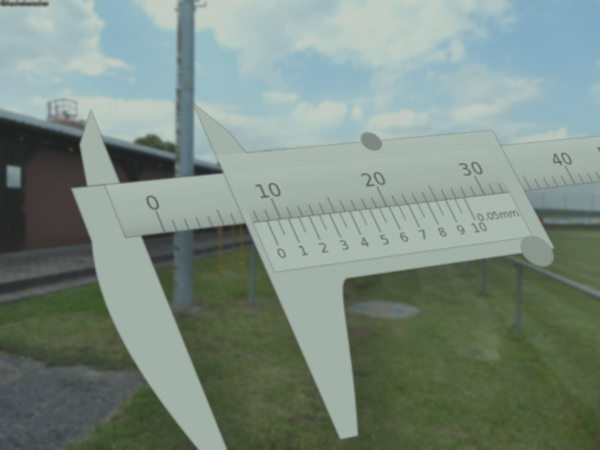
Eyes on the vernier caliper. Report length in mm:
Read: 8.8 mm
